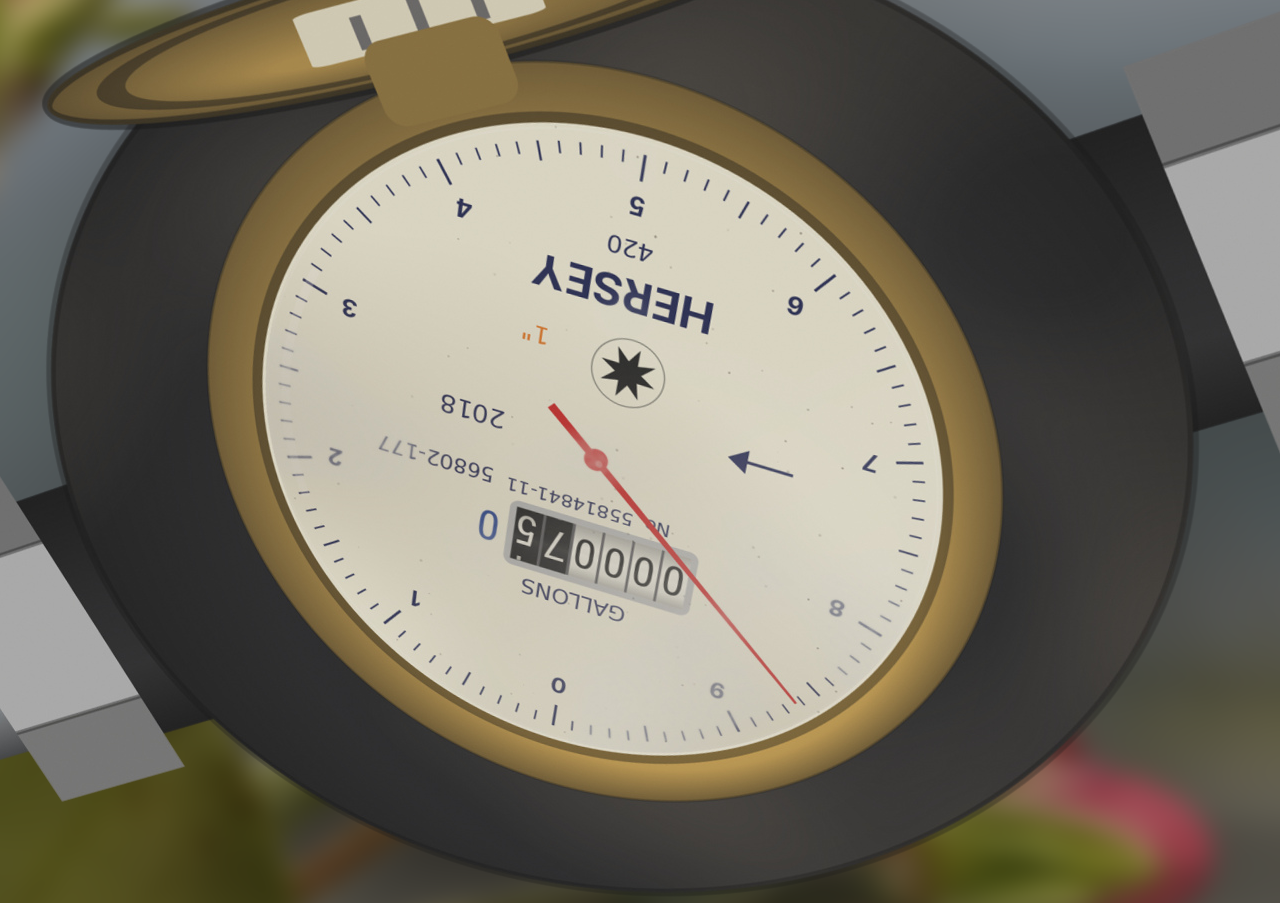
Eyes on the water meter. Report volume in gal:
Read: 748.6 gal
